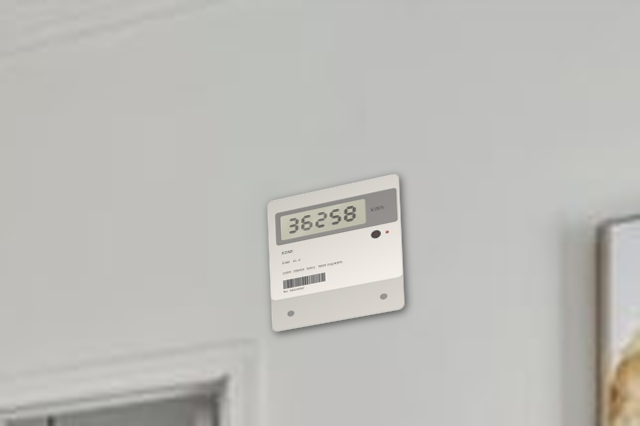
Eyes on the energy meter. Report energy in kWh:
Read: 36258 kWh
